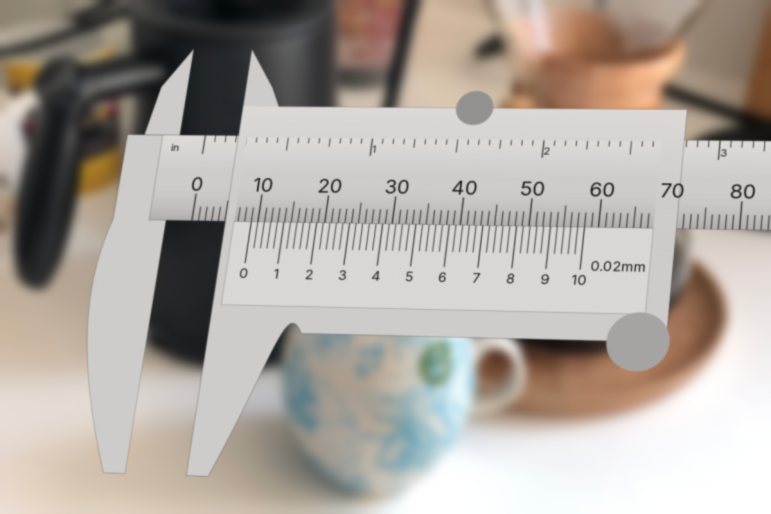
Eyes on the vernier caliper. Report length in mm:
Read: 9.0 mm
